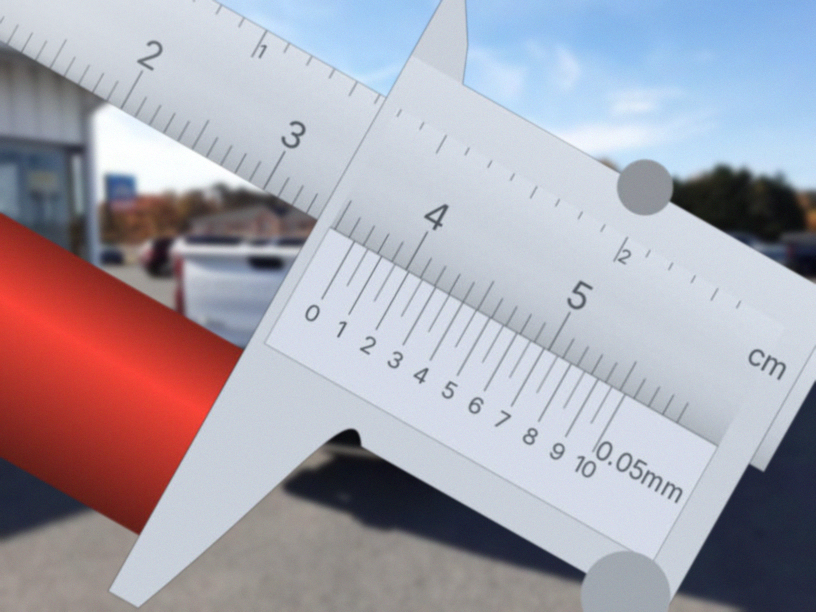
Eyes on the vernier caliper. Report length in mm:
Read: 36.4 mm
